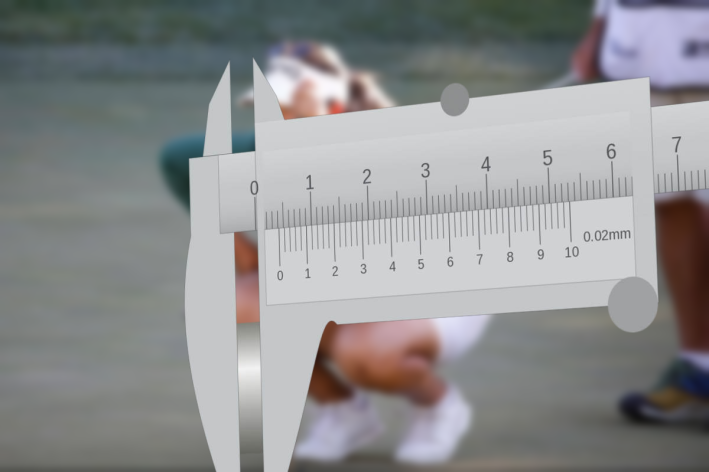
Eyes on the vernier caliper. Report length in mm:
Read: 4.2 mm
